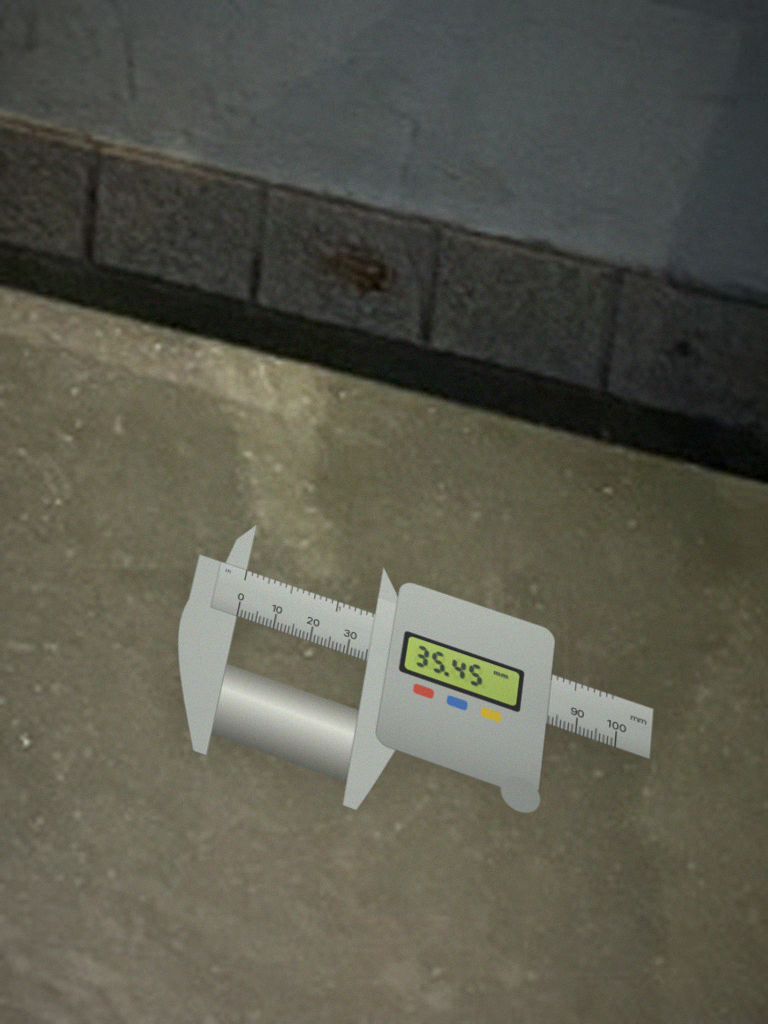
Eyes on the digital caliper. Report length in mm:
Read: 35.45 mm
